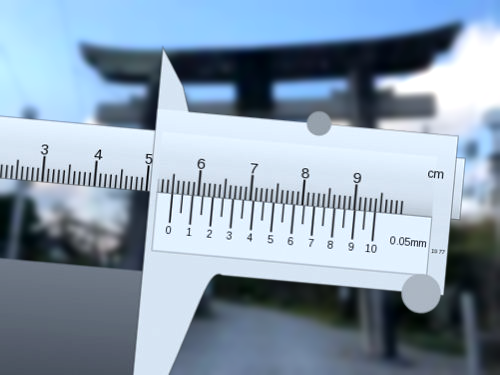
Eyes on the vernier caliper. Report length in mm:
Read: 55.0 mm
